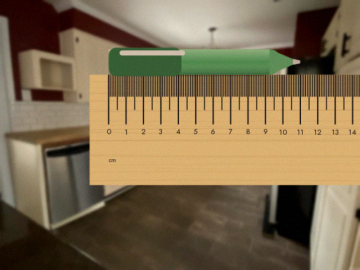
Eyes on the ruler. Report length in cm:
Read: 11 cm
